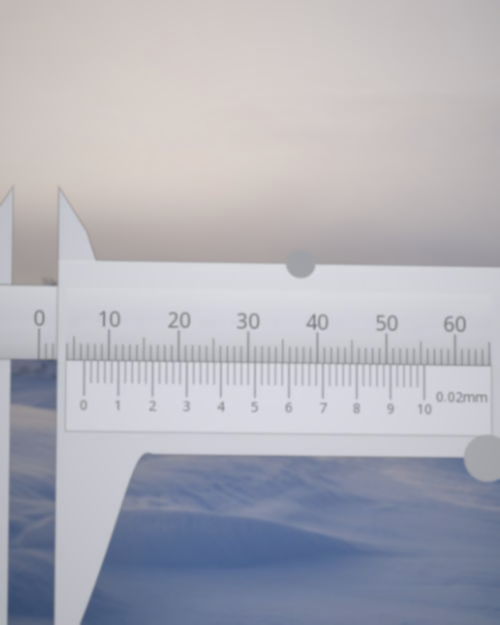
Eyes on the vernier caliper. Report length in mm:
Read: 6.5 mm
